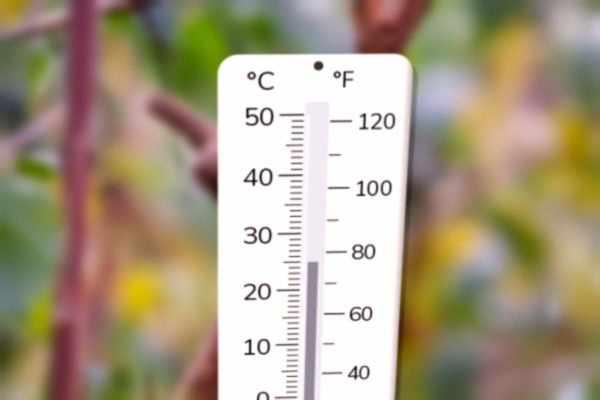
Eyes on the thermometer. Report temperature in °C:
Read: 25 °C
